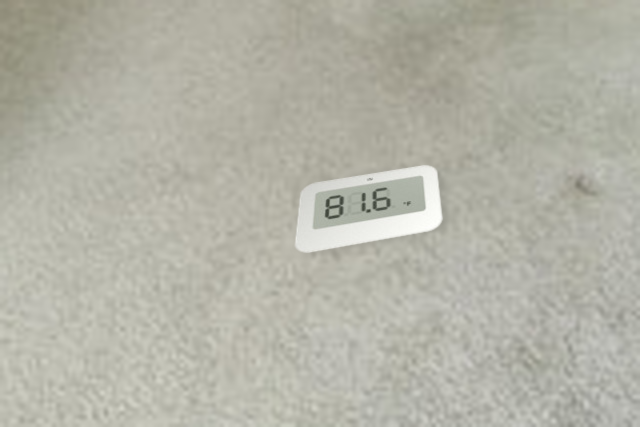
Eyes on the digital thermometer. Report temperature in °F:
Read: 81.6 °F
